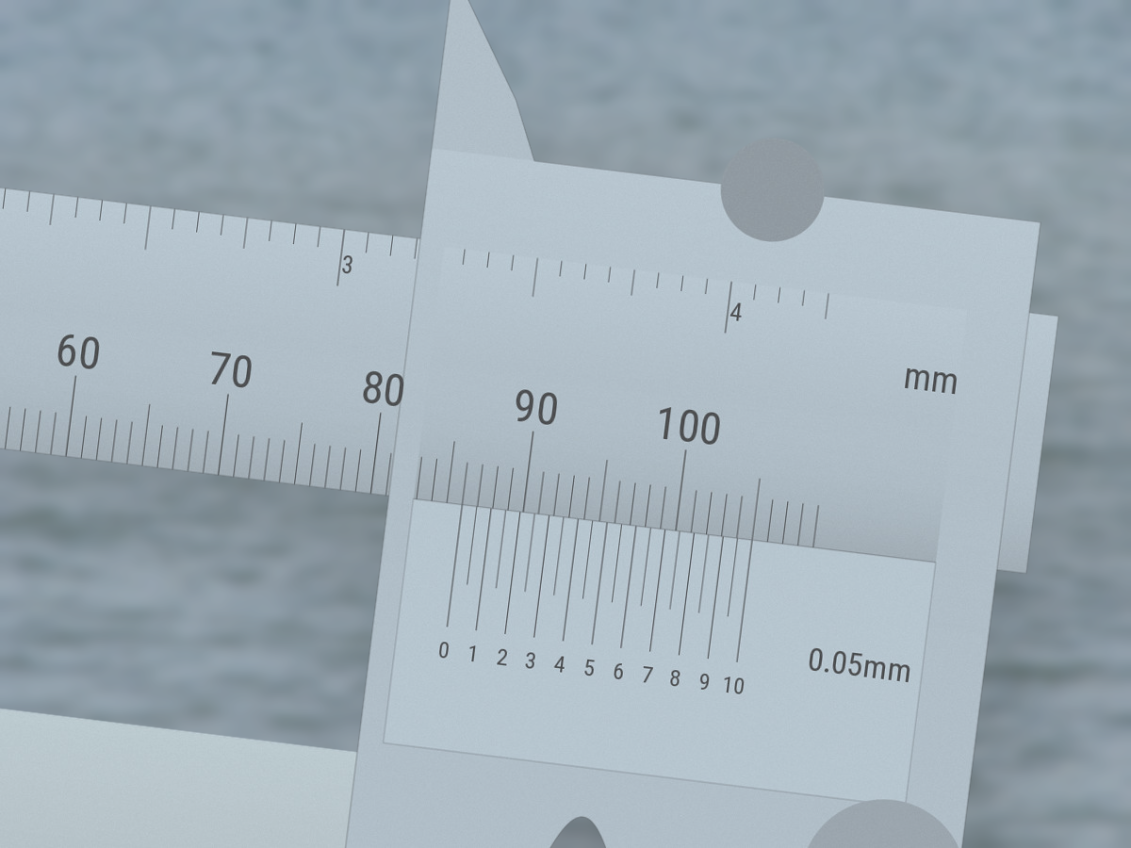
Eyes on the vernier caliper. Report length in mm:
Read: 86.0 mm
